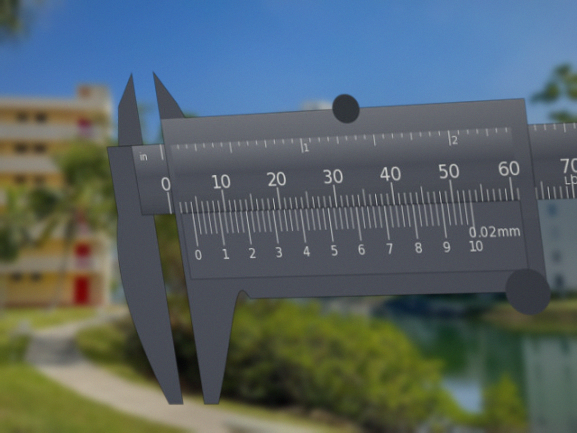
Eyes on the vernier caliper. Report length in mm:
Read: 4.0 mm
